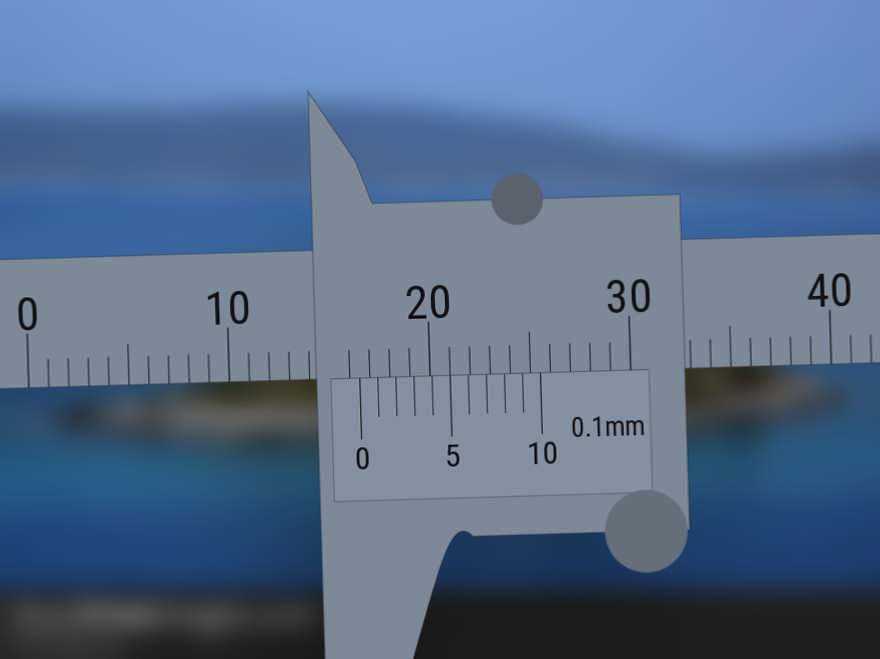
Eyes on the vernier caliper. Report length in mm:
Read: 16.5 mm
